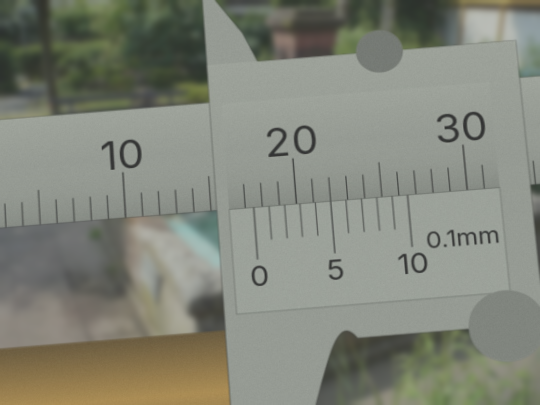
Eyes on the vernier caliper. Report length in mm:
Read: 17.5 mm
